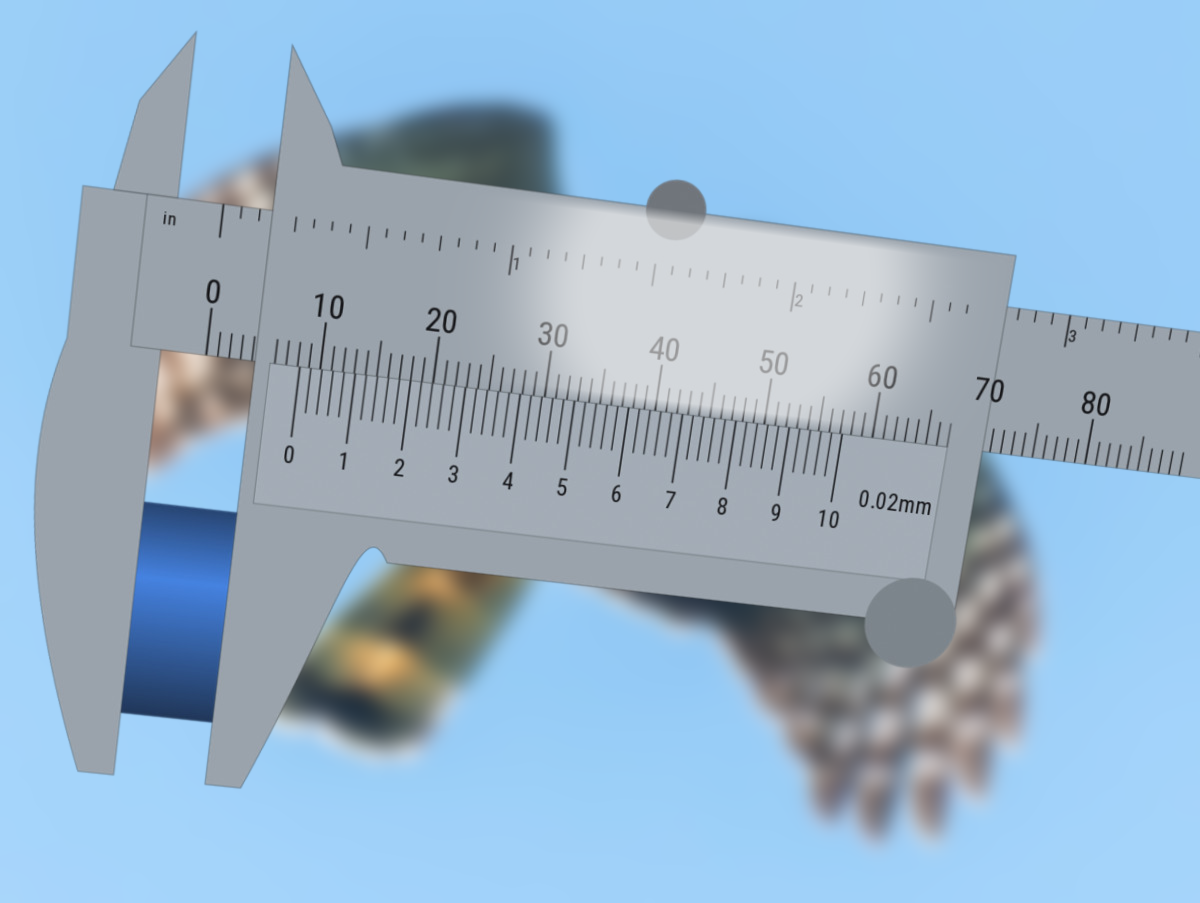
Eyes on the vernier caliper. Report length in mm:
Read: 8.2 mm
